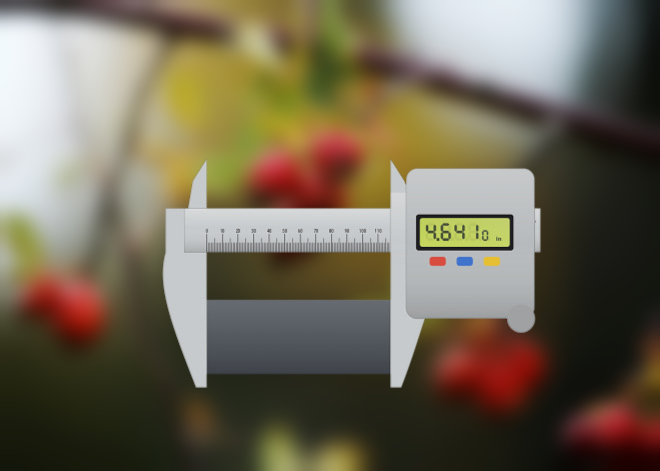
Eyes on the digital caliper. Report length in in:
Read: 4.6410 in
